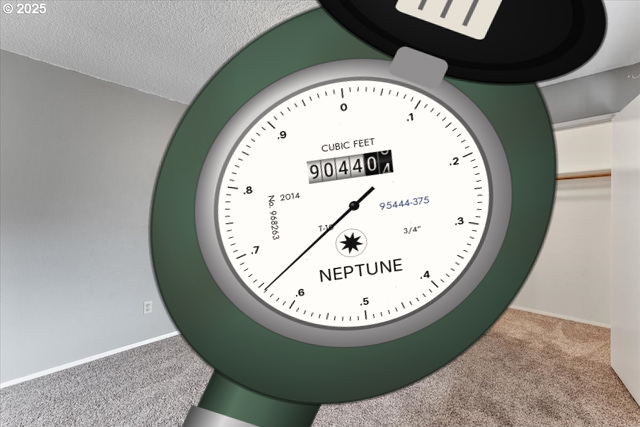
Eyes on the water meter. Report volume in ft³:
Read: 904403.64 ft³
